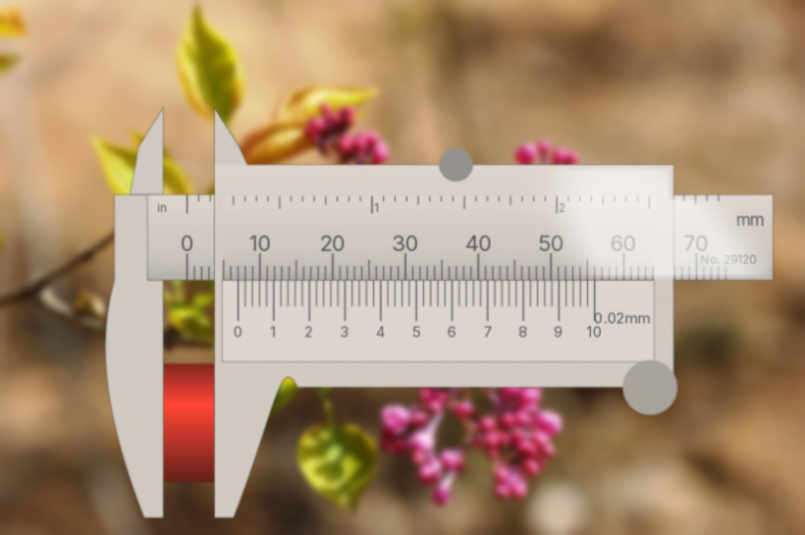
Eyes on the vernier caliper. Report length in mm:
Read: 7.0 mm
